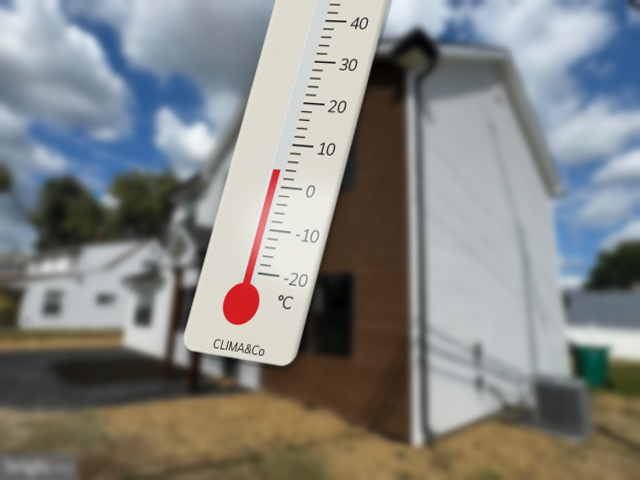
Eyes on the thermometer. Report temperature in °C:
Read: 4 °C
